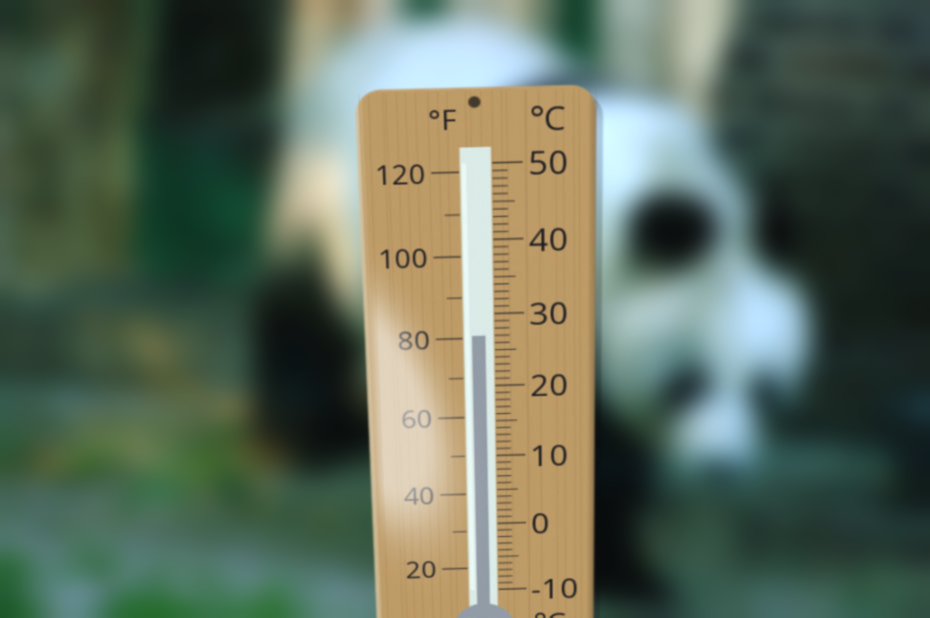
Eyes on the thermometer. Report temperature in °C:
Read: 27 °C
